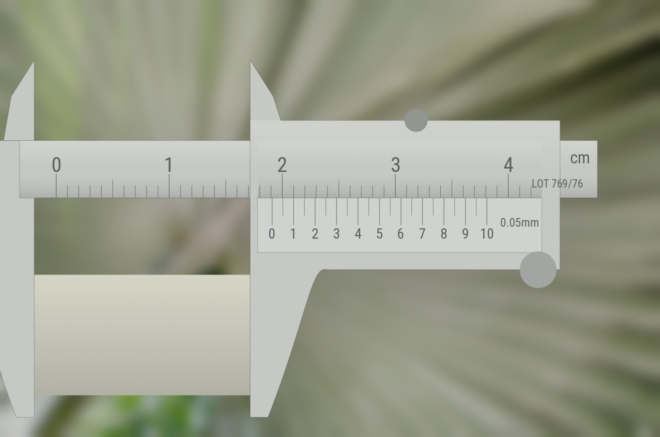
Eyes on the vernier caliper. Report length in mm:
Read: 19.1 mm
